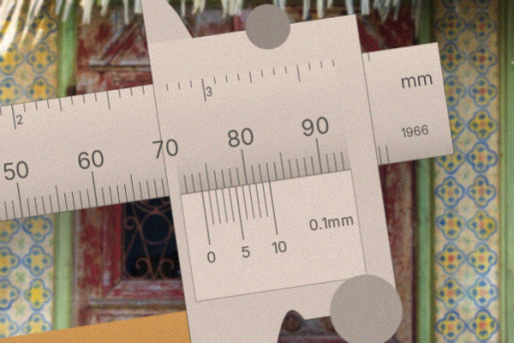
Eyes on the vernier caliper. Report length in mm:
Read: 74.0 mm
